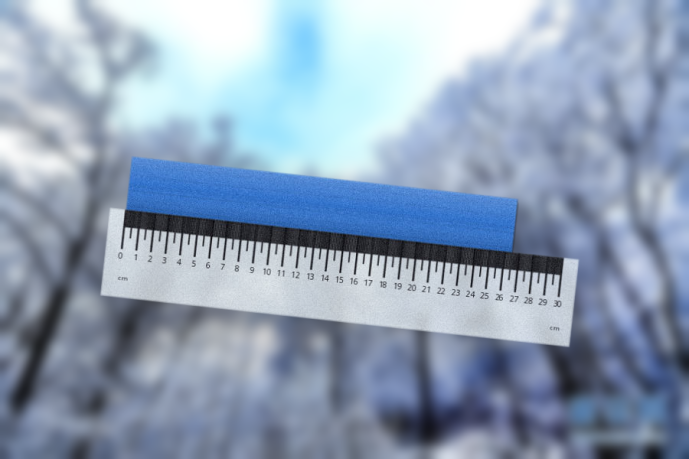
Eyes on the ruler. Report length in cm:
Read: 26.5 cm
